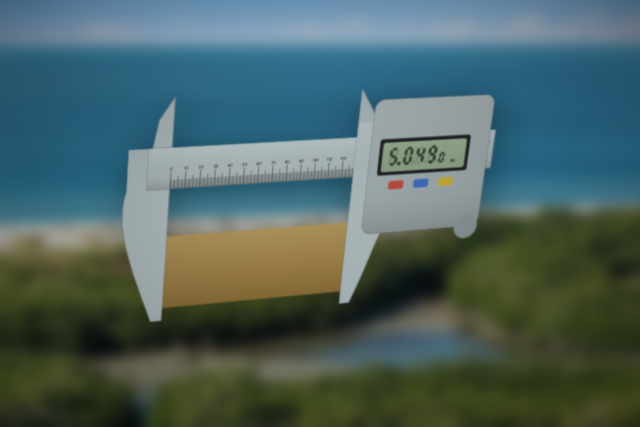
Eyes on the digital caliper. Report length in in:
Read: 5.0490 in
